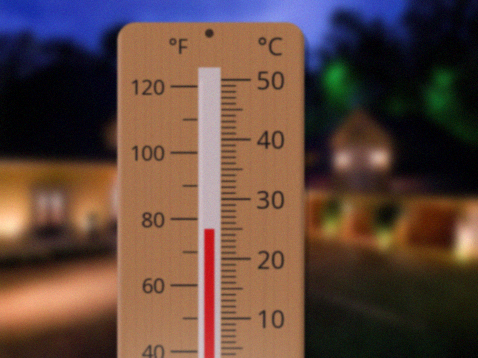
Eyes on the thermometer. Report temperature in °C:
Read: 25 °C
